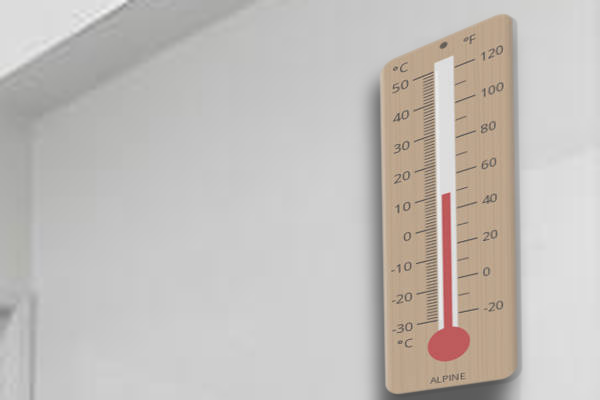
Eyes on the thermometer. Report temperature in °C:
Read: 10 °C
